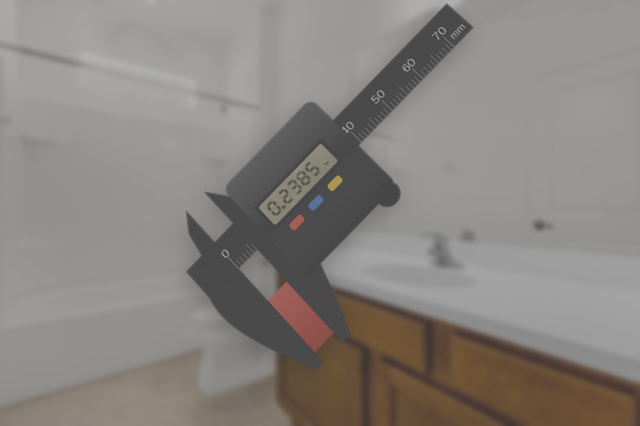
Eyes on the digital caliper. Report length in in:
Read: 0.2385 in
